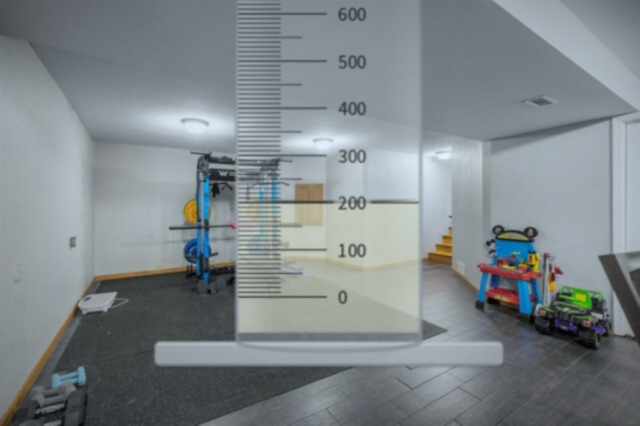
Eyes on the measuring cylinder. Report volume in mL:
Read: 200 mL
